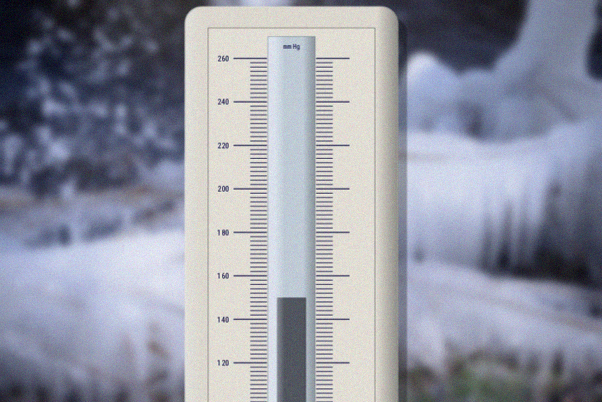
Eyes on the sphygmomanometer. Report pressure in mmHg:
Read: 150 mmHg
